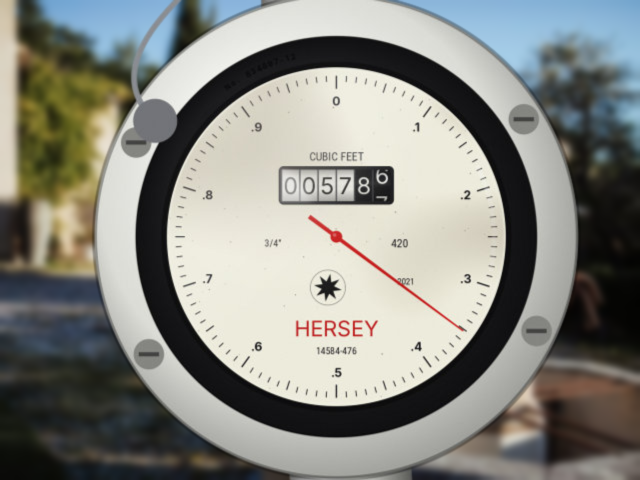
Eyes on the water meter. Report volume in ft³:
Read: 5786.35 ft³
